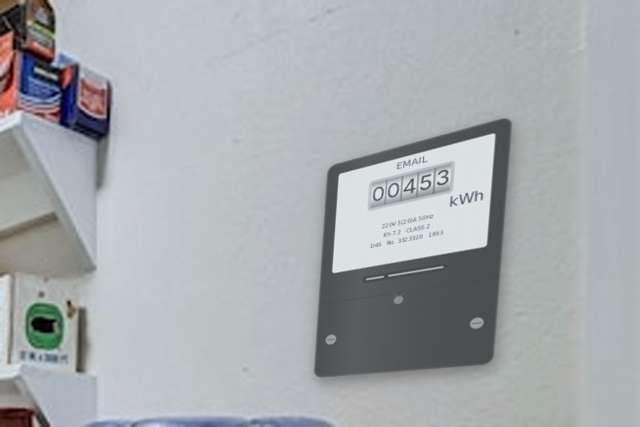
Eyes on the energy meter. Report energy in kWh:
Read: 453 kWh
